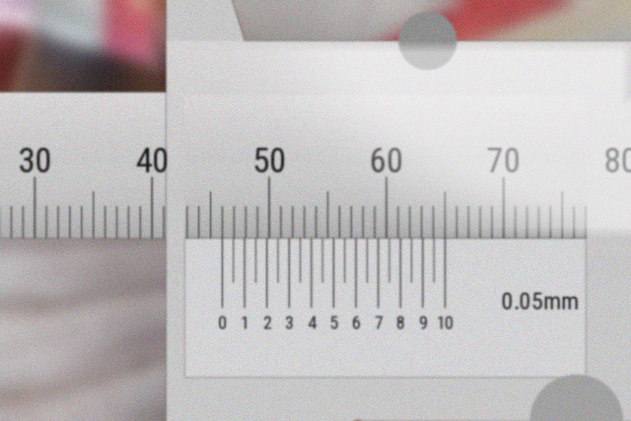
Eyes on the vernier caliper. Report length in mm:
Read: 46.0 mm
